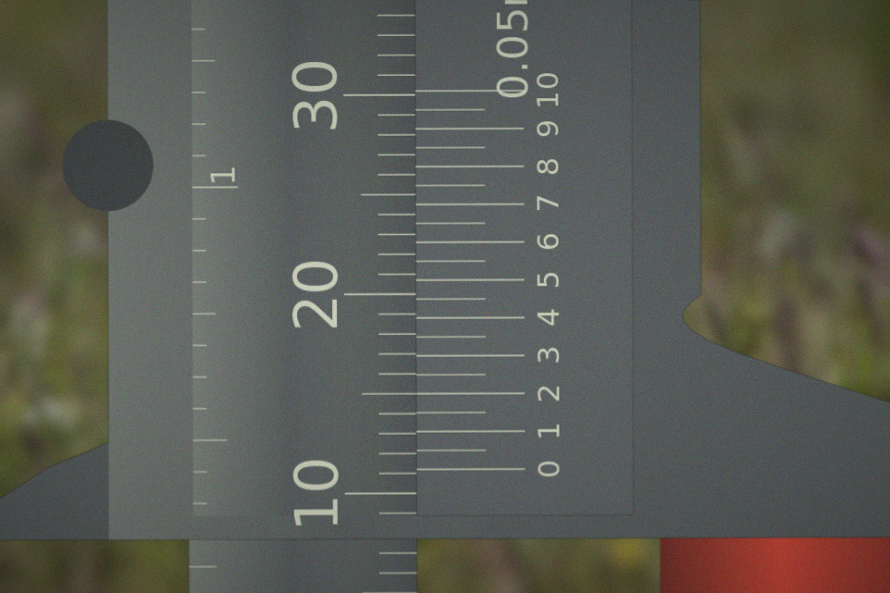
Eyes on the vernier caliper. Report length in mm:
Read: 11.2 mm
